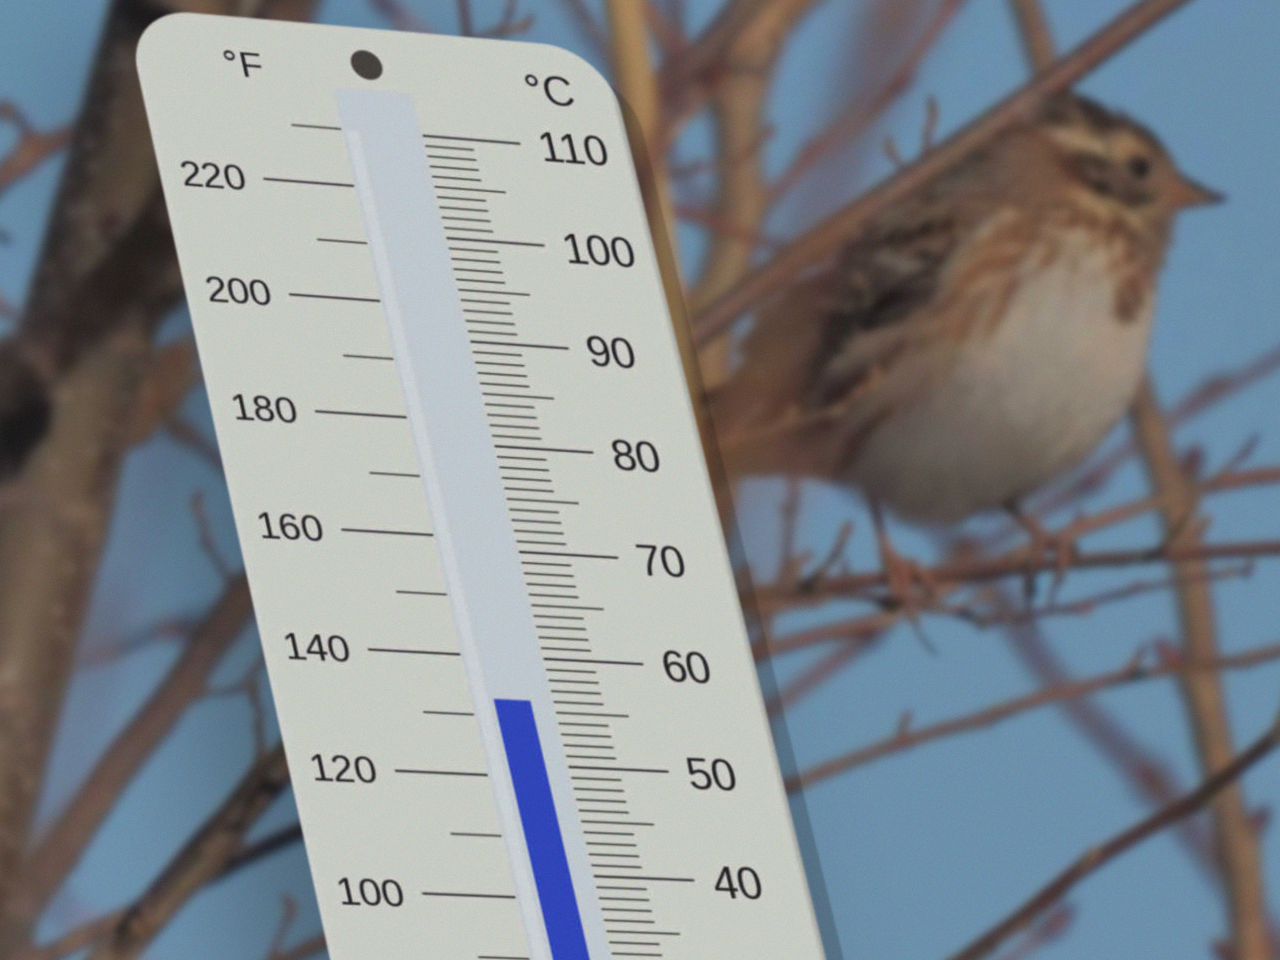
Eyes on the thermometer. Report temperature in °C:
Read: 56 °C
